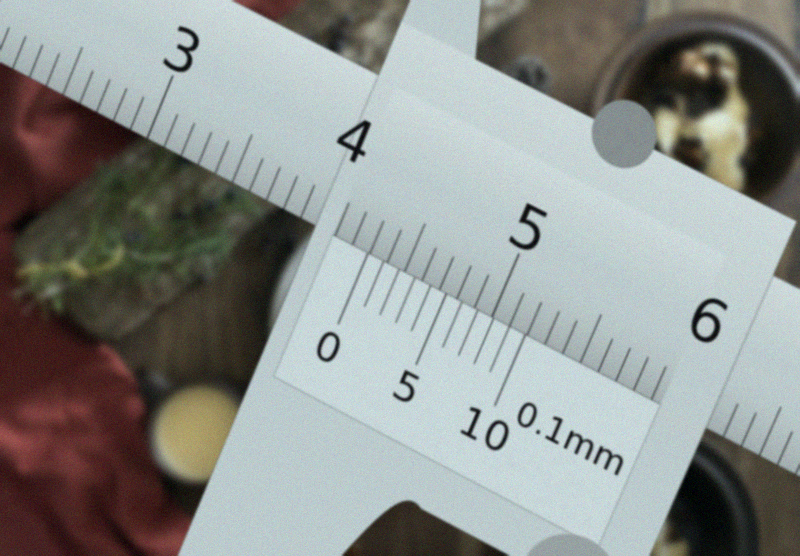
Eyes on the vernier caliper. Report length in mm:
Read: 42.9 mm
